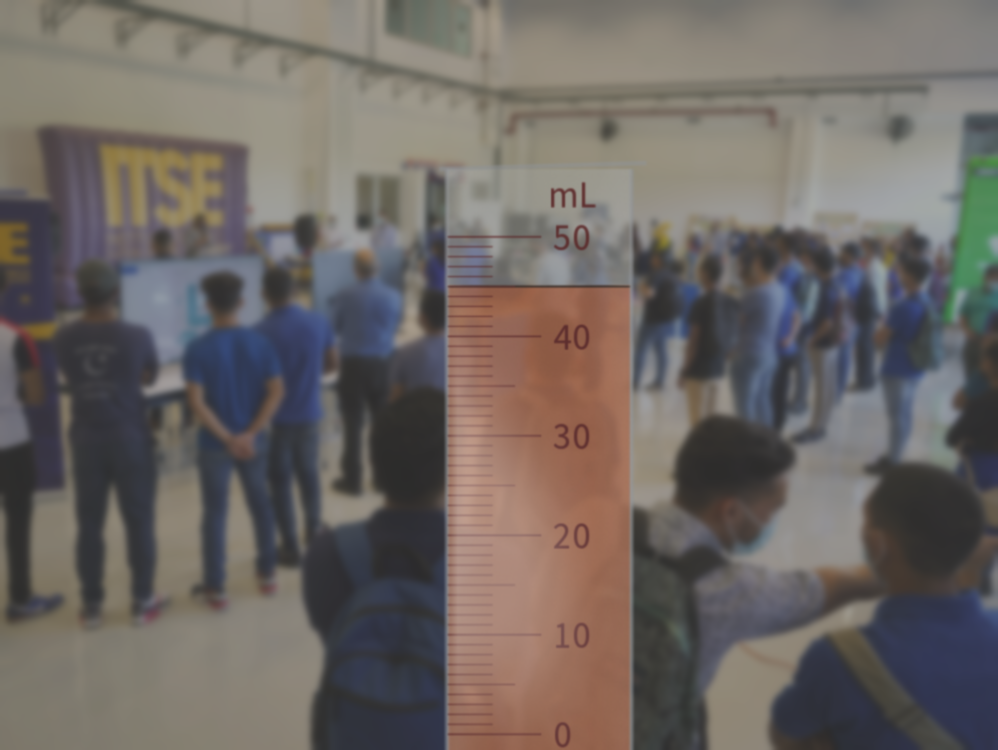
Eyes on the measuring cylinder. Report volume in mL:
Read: 45 mL
